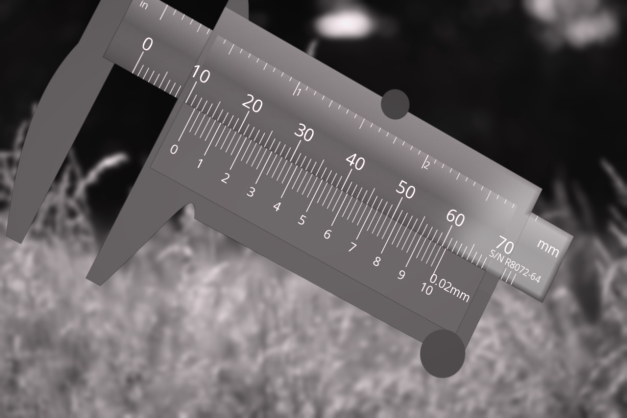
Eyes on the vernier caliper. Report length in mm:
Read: 11.8 mm
